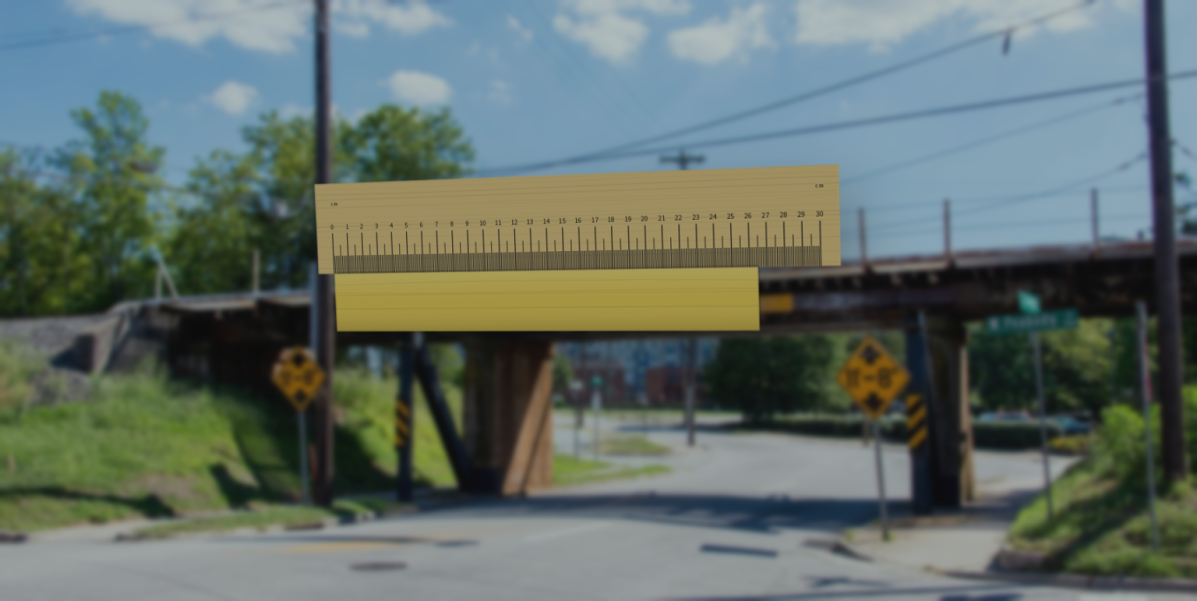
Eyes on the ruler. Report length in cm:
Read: 26.5 cm
